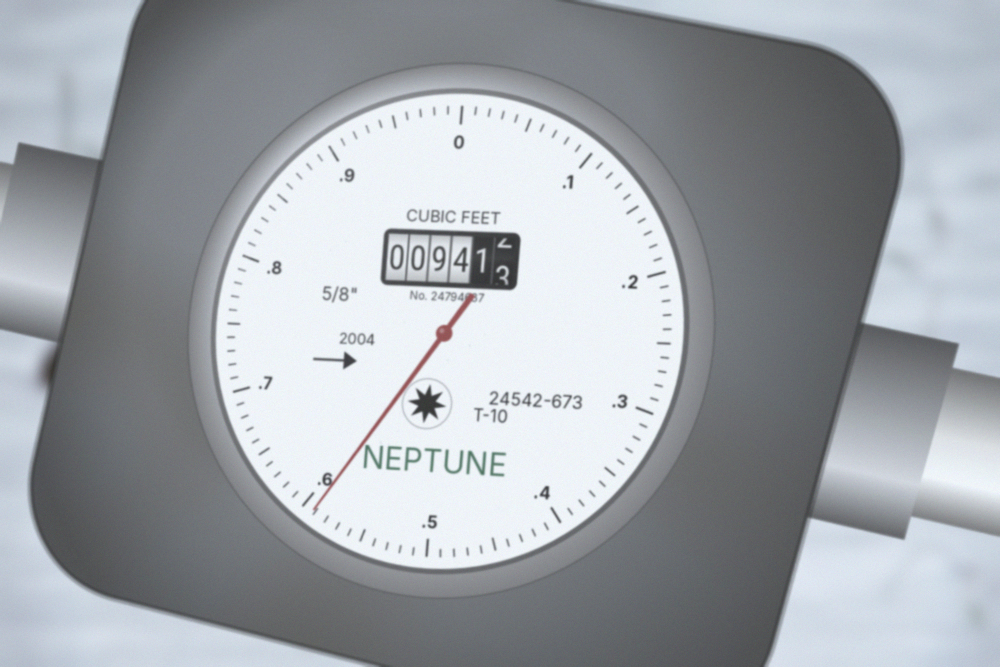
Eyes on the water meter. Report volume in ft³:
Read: 9412.59 ft³
